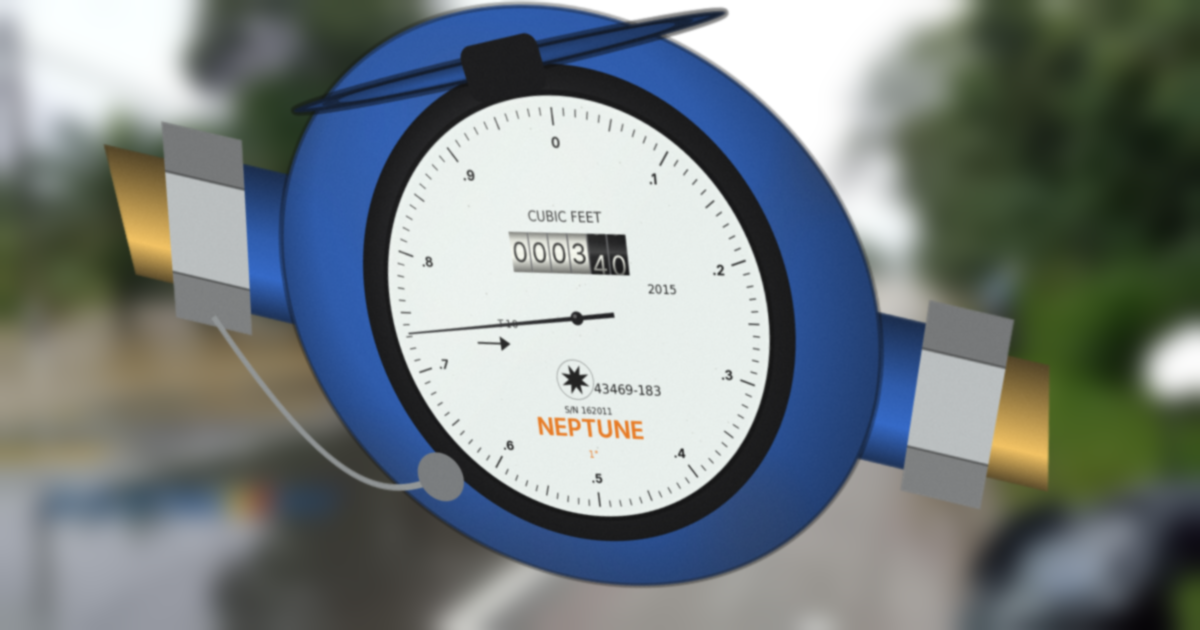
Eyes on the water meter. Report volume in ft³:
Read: 339.73 ft³
